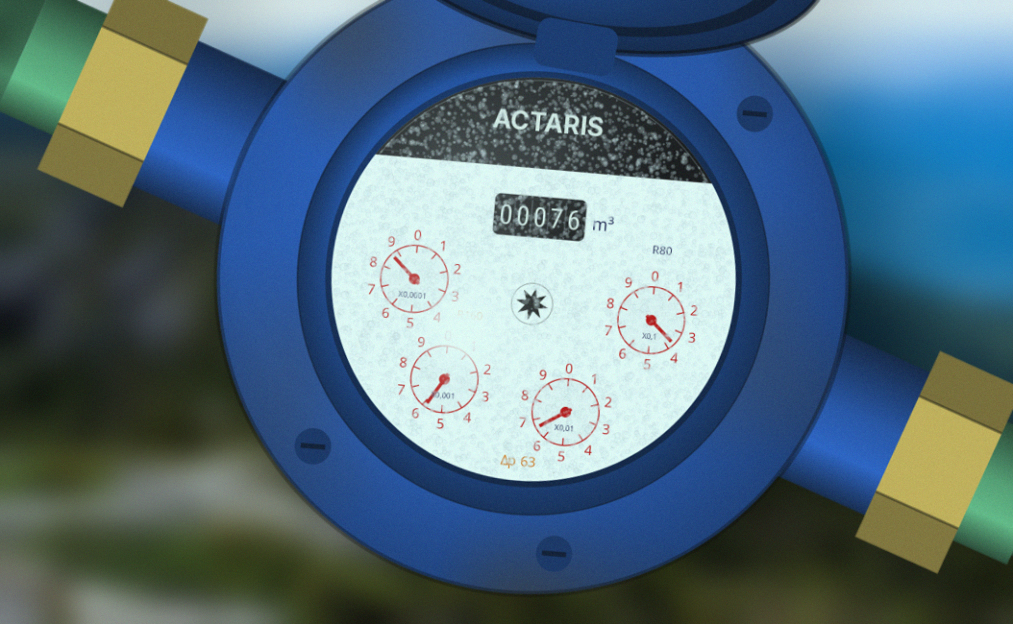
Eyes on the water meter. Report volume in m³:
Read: 76.3658 m³
